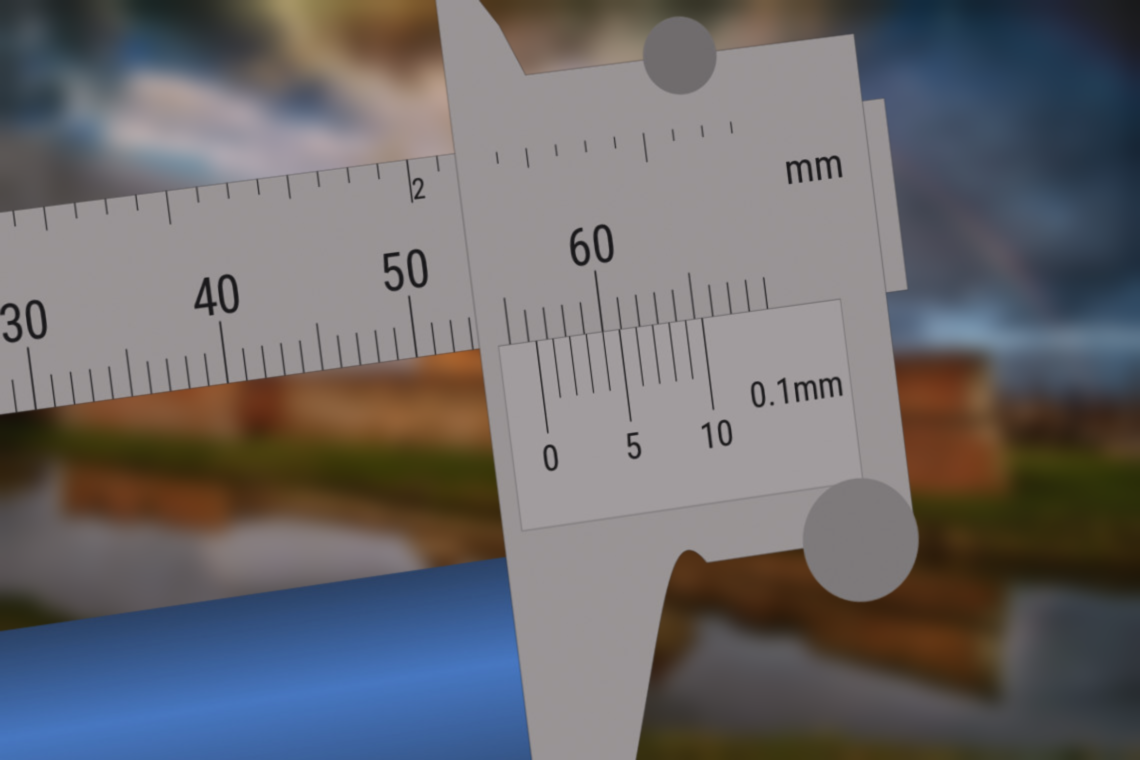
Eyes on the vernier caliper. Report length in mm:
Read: 56.4 mm
